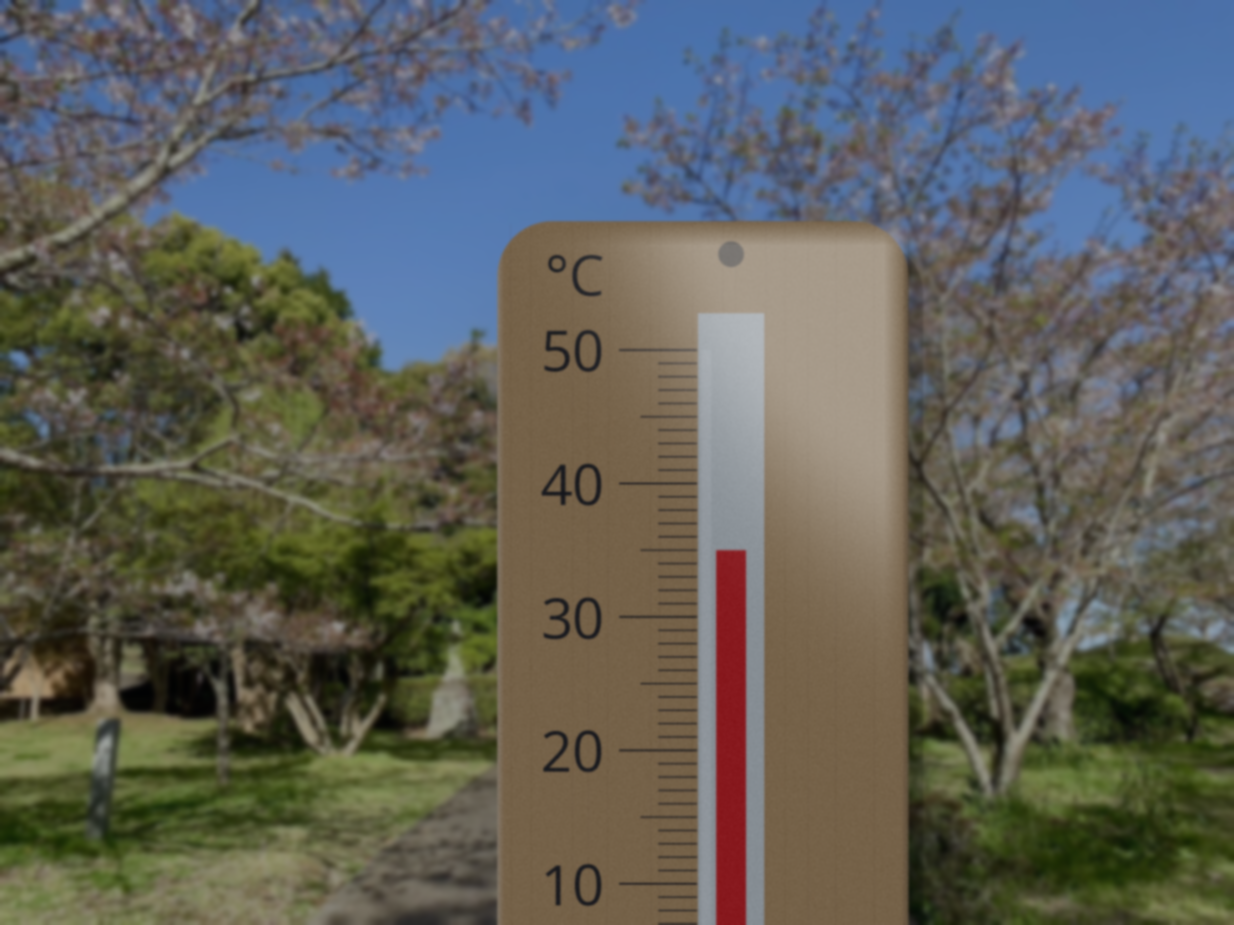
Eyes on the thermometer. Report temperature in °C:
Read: 35 °C
